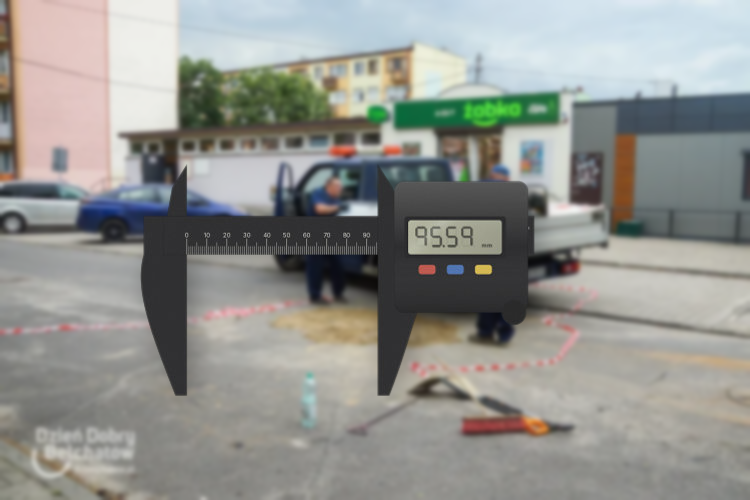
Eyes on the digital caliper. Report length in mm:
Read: 95.59 mm
